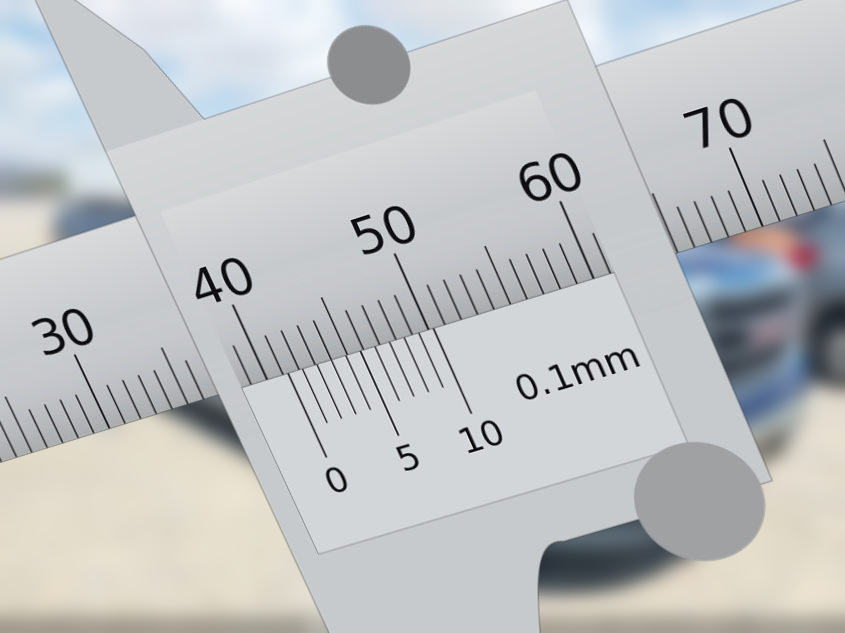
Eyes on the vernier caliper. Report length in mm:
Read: 41.3 mm
